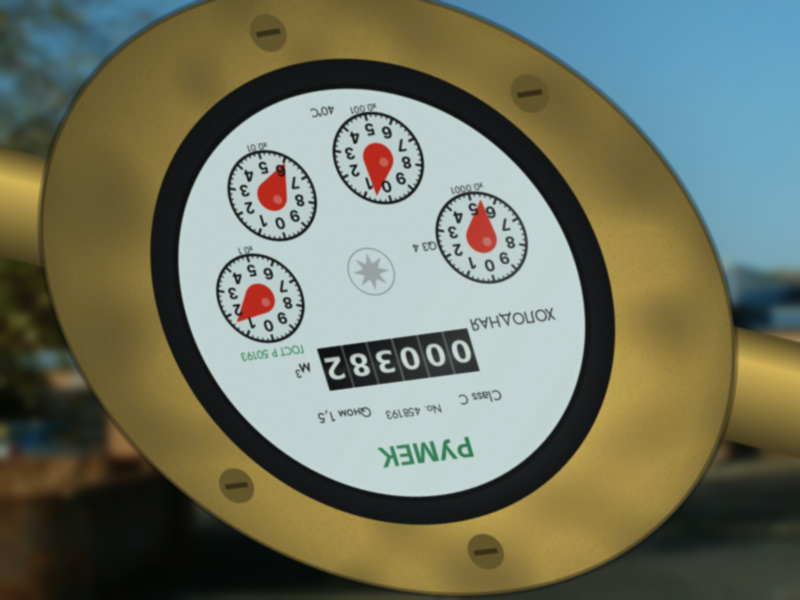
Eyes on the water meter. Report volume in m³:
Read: 382.1605 m³
